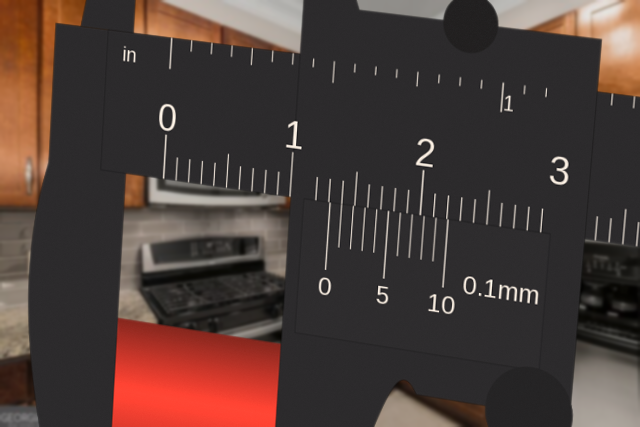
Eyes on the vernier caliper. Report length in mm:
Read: 13.1 mm
